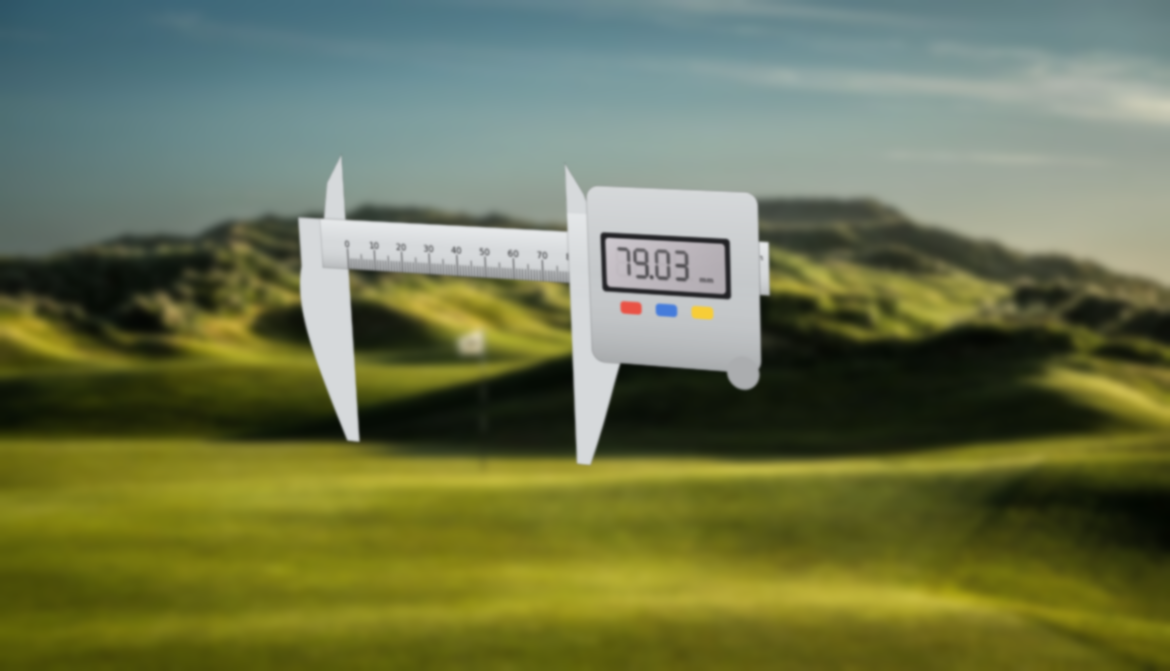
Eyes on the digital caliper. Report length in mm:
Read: 79.03 mm
